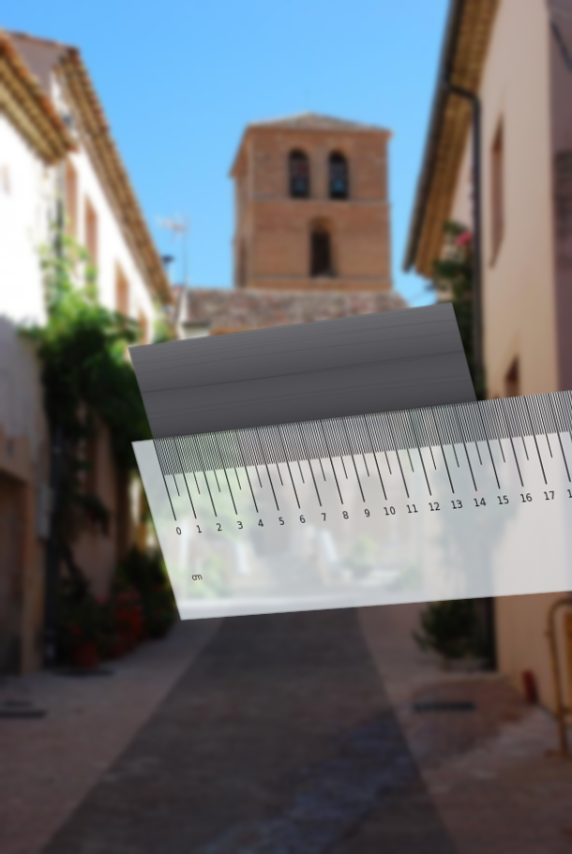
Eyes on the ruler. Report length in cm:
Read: 15 cm
